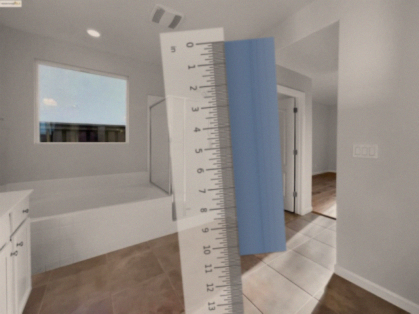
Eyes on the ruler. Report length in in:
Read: 10.5 in
